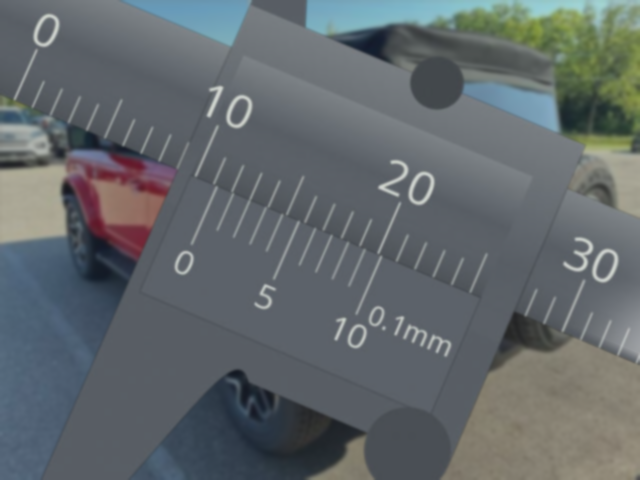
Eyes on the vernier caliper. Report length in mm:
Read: 11.2 mm
